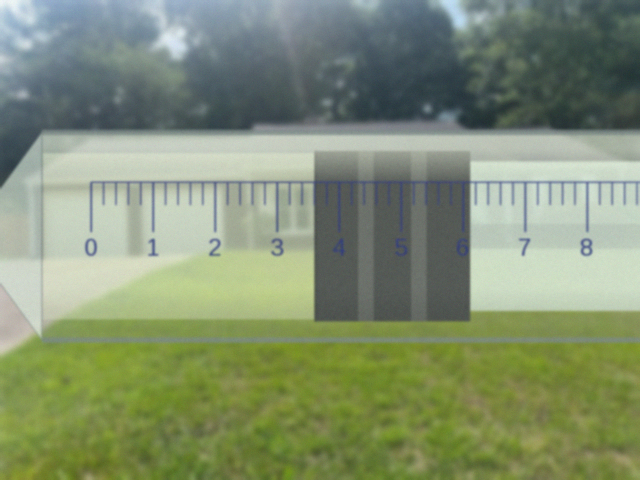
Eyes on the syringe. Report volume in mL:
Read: 3.6 mL
